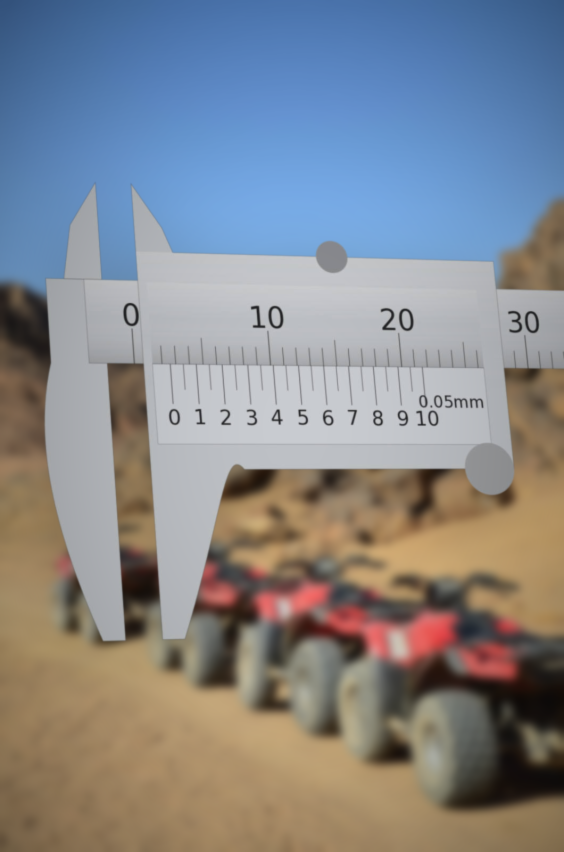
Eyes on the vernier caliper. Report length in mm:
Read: 2.6 mm
